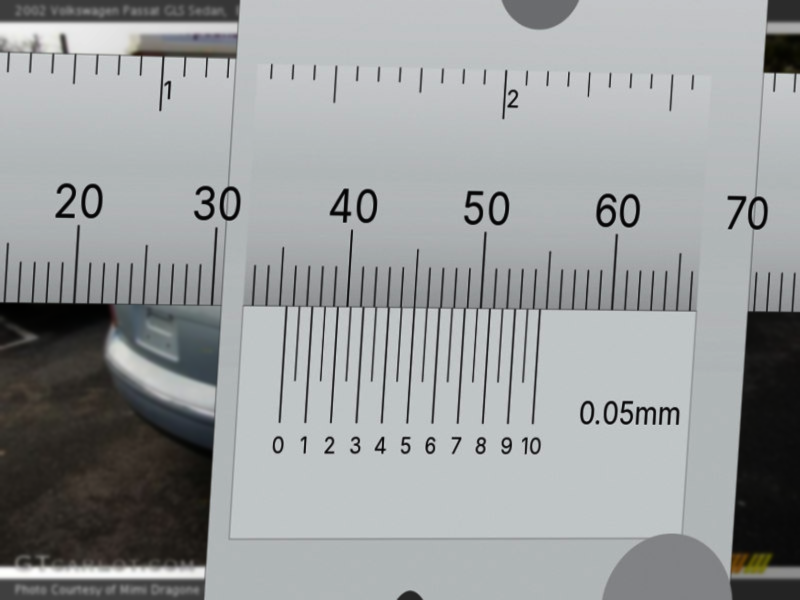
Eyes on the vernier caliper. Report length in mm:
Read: 35.5 mm
